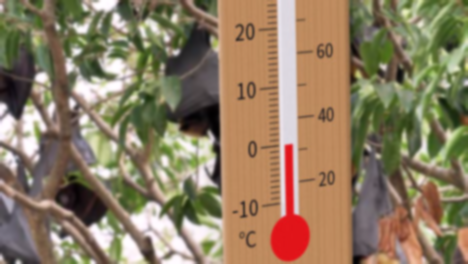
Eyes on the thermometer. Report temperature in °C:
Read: 0 °C
